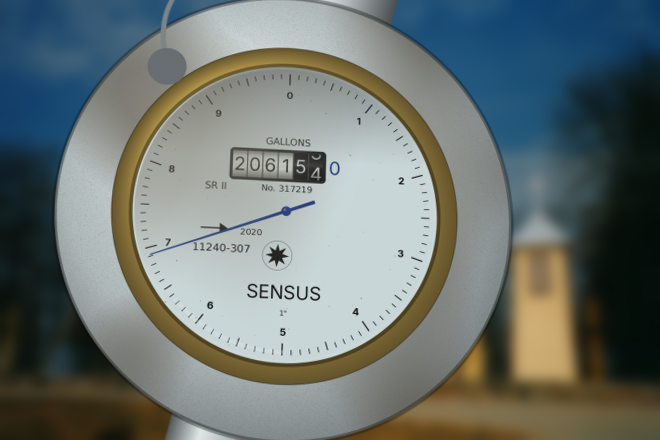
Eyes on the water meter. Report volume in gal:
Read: 2061536.9 gal
